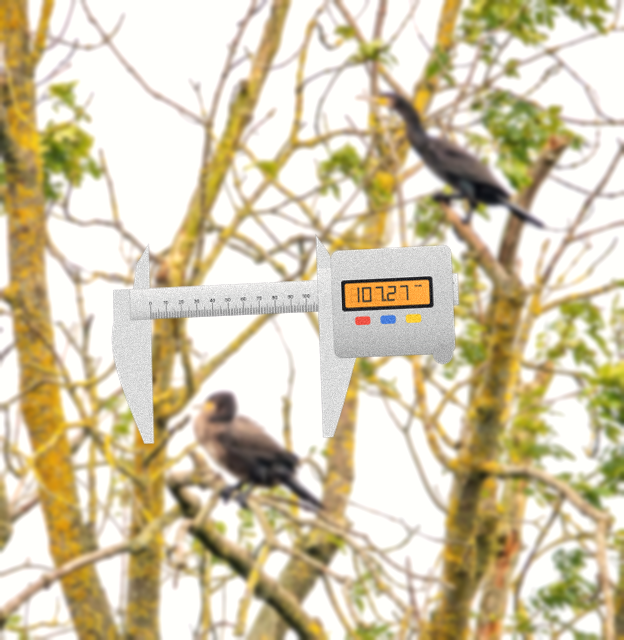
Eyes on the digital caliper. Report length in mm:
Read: 107.27 mm
